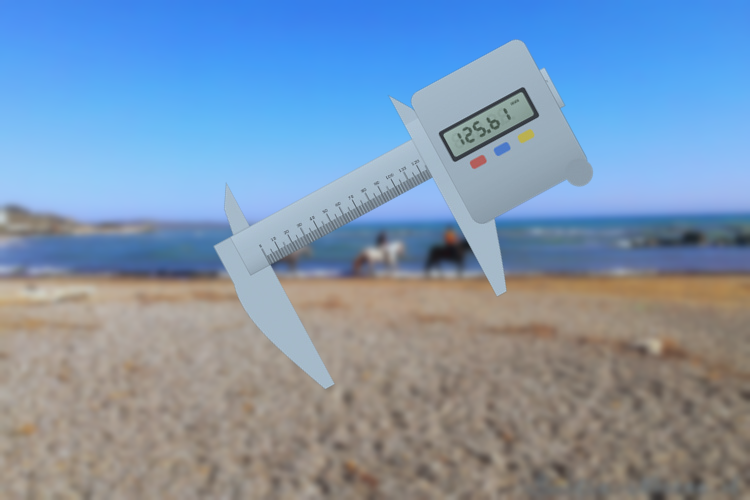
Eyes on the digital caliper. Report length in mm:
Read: 125.61 mm
